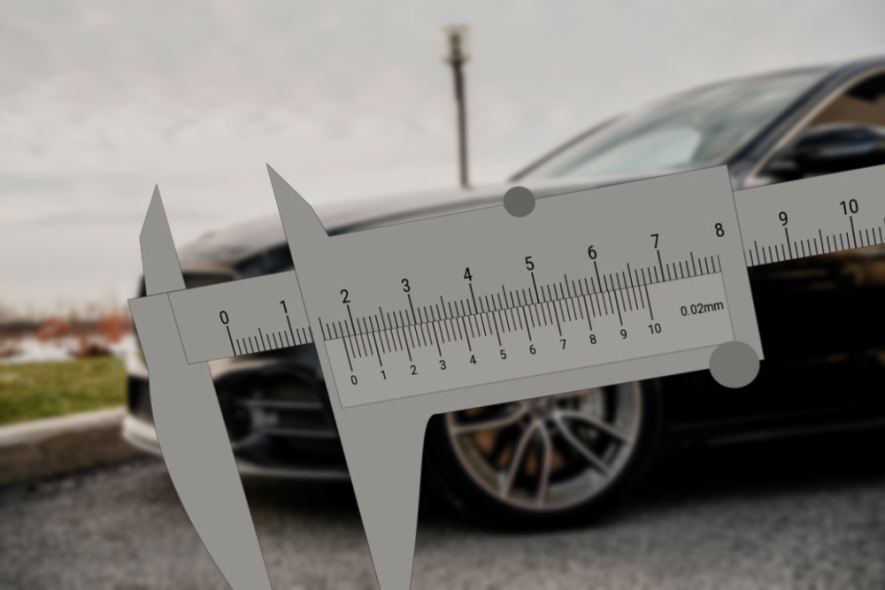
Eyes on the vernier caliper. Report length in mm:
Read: 18.0 mm
